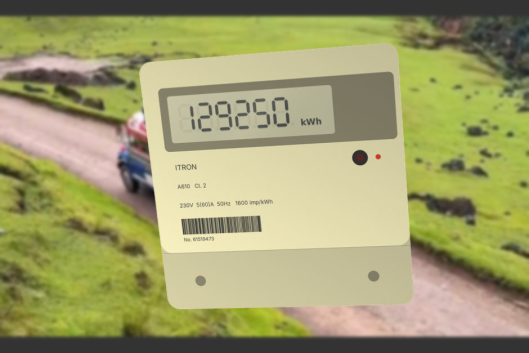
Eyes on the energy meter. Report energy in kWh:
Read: 129250 kWh
